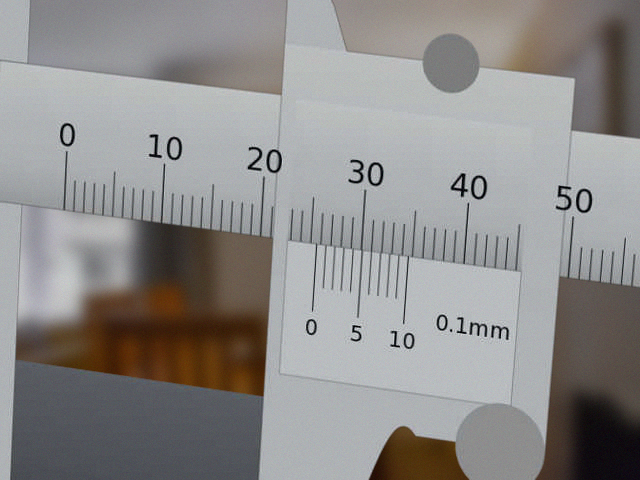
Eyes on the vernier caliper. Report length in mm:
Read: 25.6 mm
